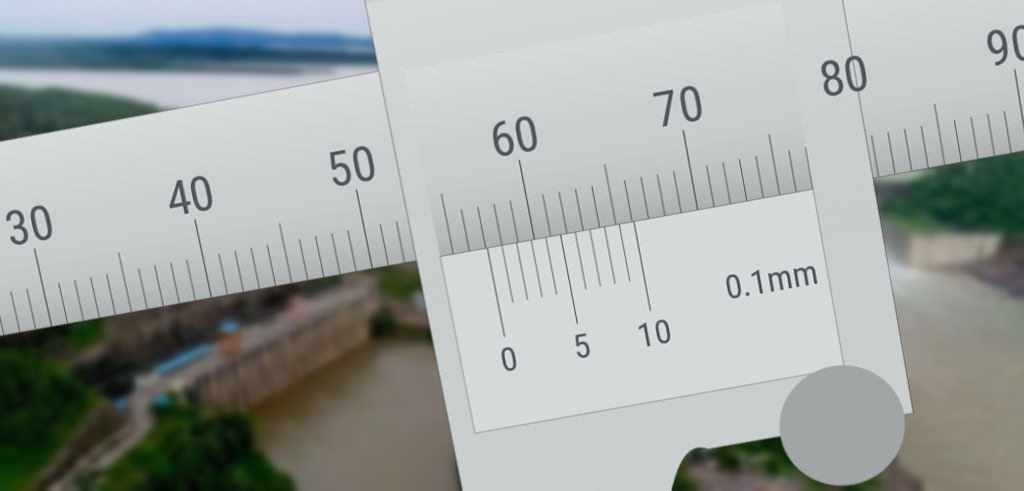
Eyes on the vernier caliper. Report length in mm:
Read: 57.1 mm
